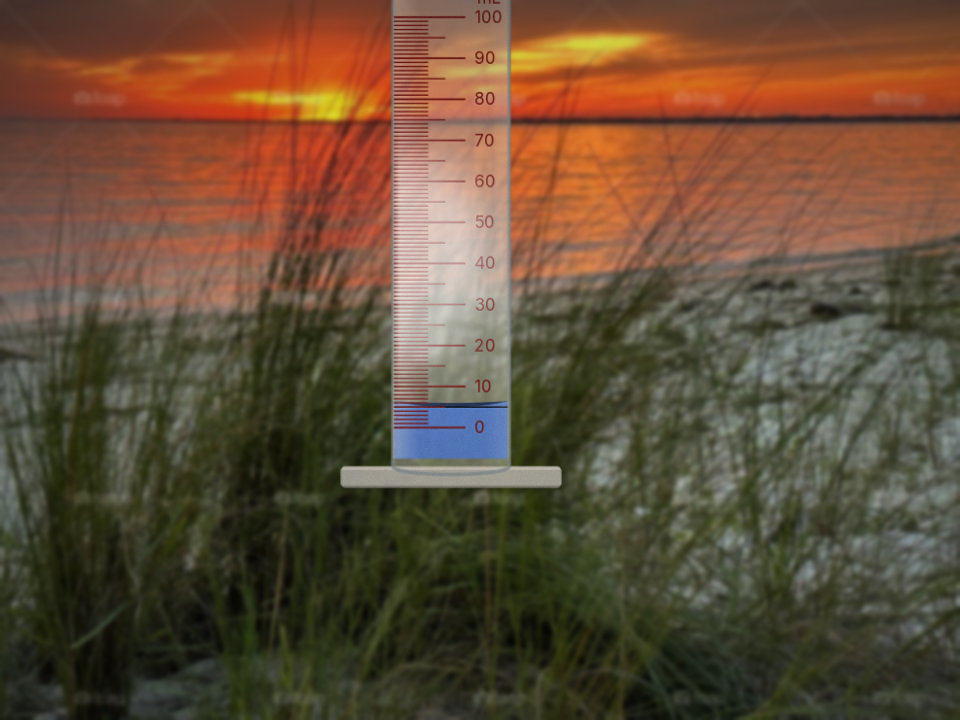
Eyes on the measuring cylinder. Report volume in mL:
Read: 5 mL
